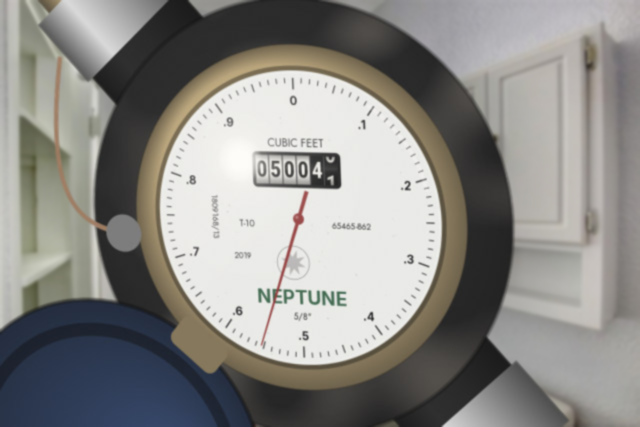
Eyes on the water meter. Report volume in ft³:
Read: 50040.55 ft³
